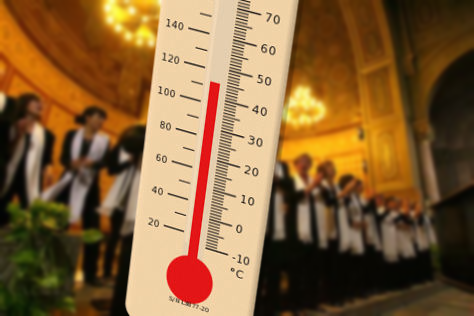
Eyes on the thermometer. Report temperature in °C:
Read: 45 °C
